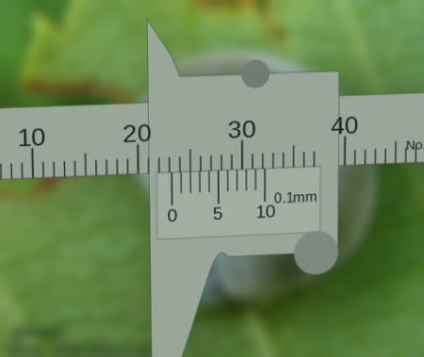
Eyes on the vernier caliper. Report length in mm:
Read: 23.2 mm
